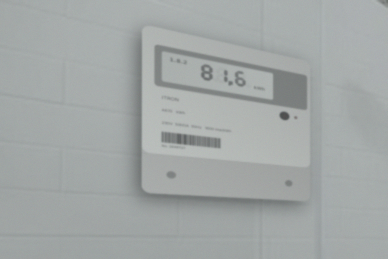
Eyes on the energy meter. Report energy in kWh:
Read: 81.6 kWh
